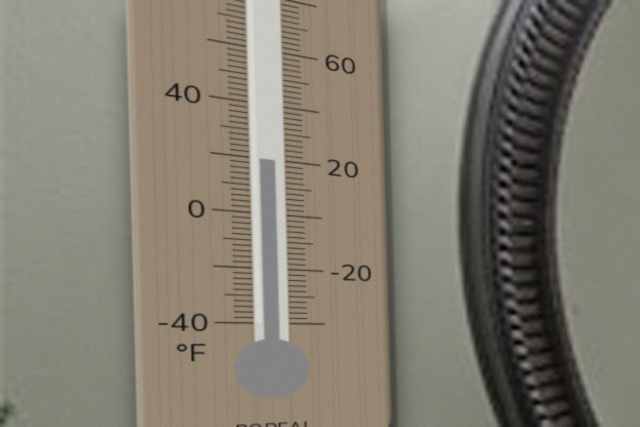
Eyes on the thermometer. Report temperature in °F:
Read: 20 °F
